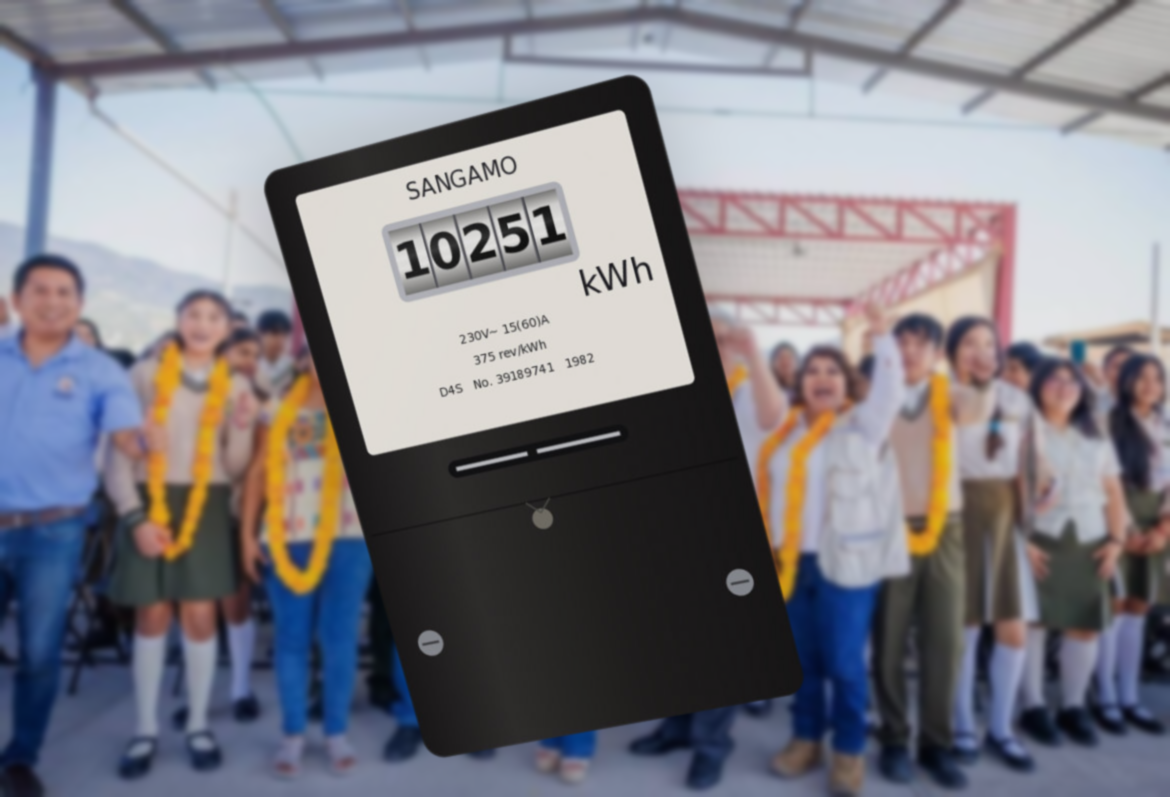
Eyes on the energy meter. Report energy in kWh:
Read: 10251 kWh
